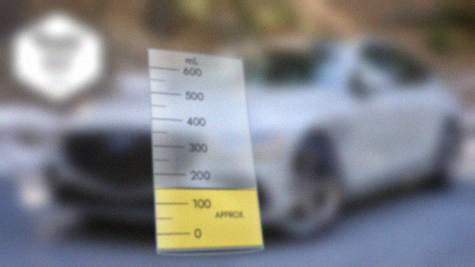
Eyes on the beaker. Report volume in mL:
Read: 150 mL
